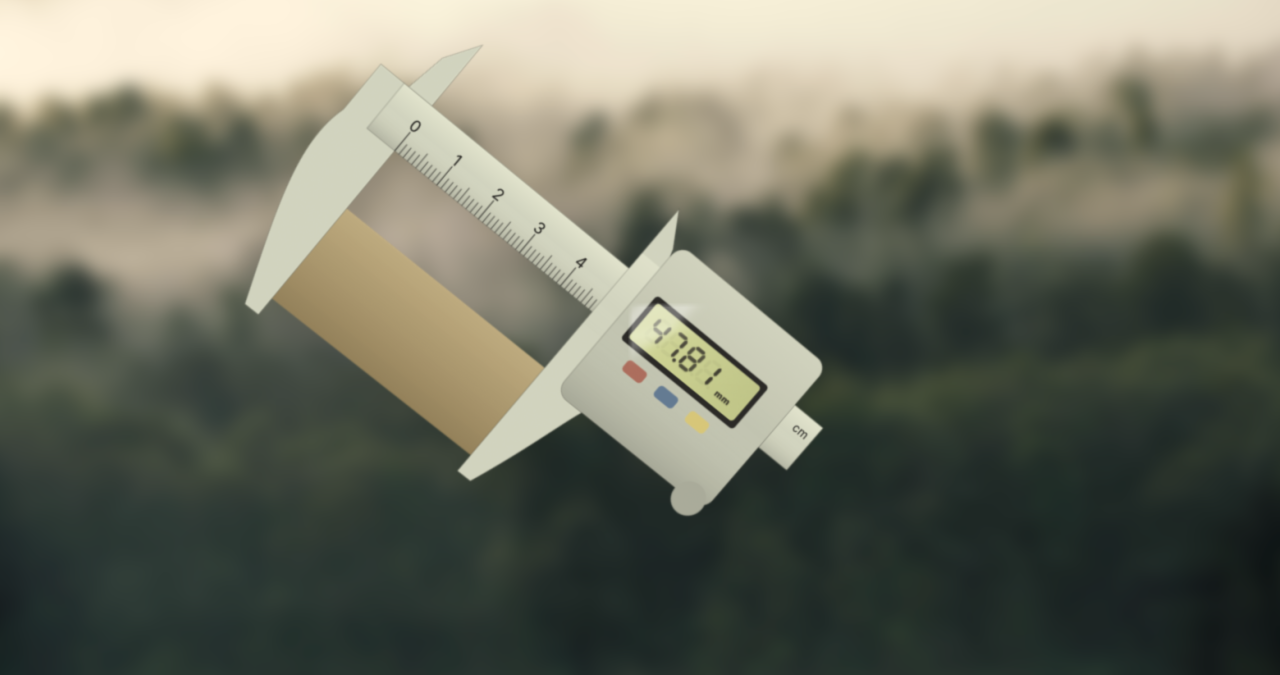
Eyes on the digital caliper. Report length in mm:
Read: 47.81 mm
